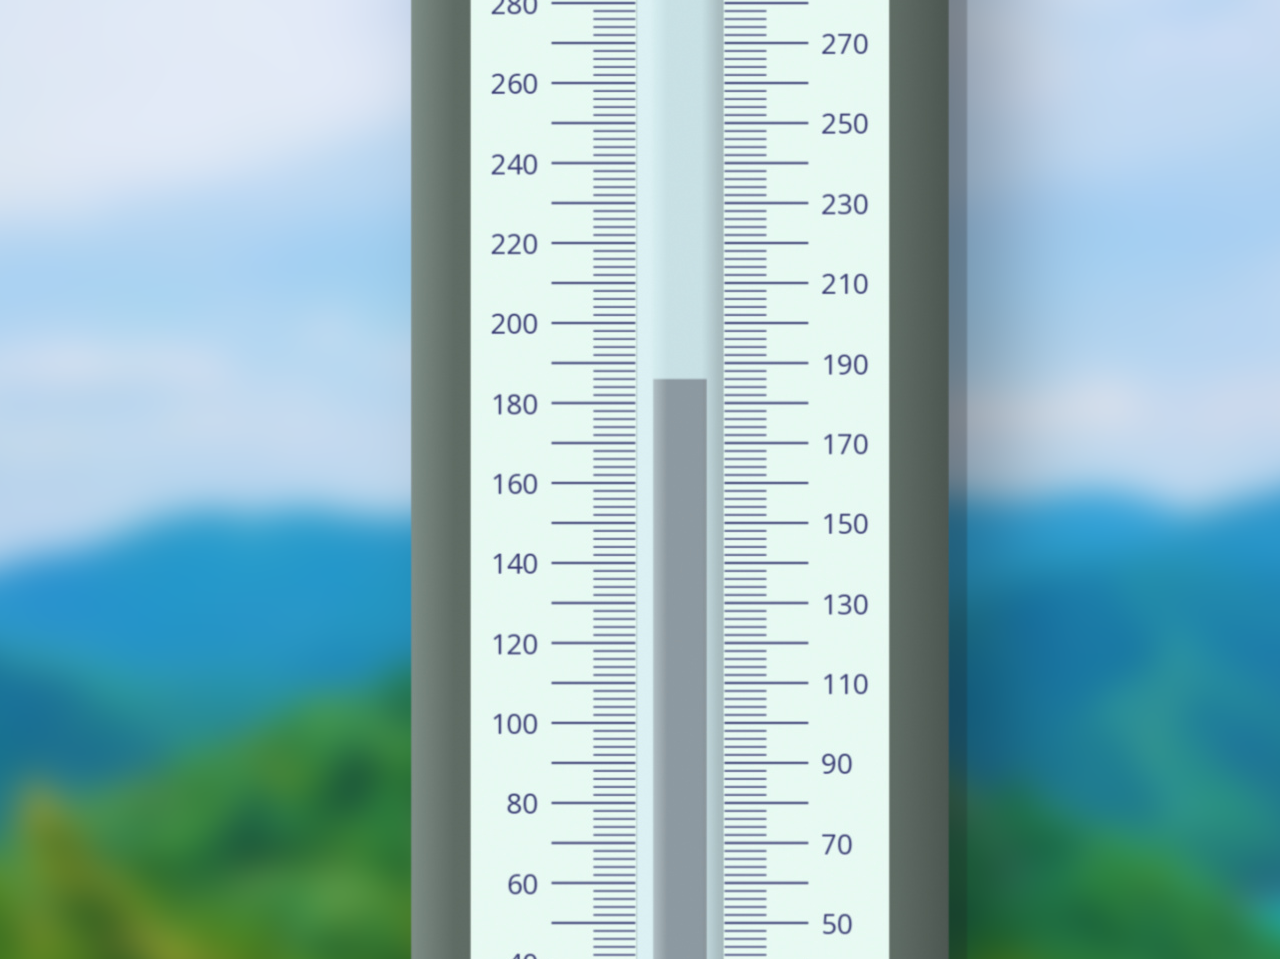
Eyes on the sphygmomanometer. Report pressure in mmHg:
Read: 186 mmHg
